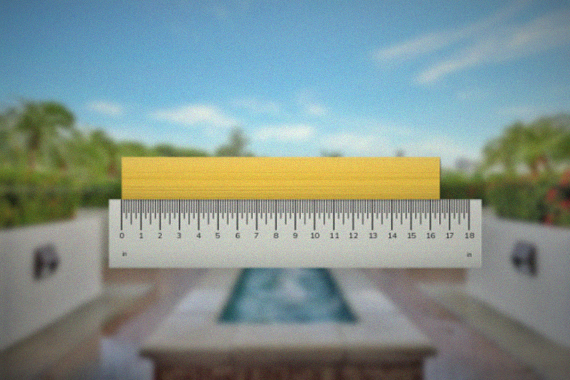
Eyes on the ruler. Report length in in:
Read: 16.5 in
